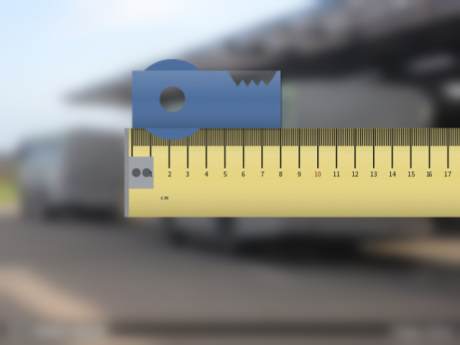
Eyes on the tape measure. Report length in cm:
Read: 8 cm
